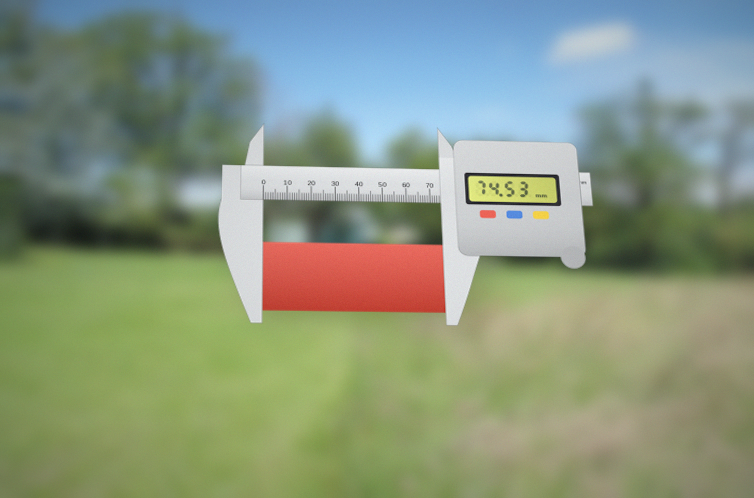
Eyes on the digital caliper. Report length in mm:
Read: 74.53 mm
